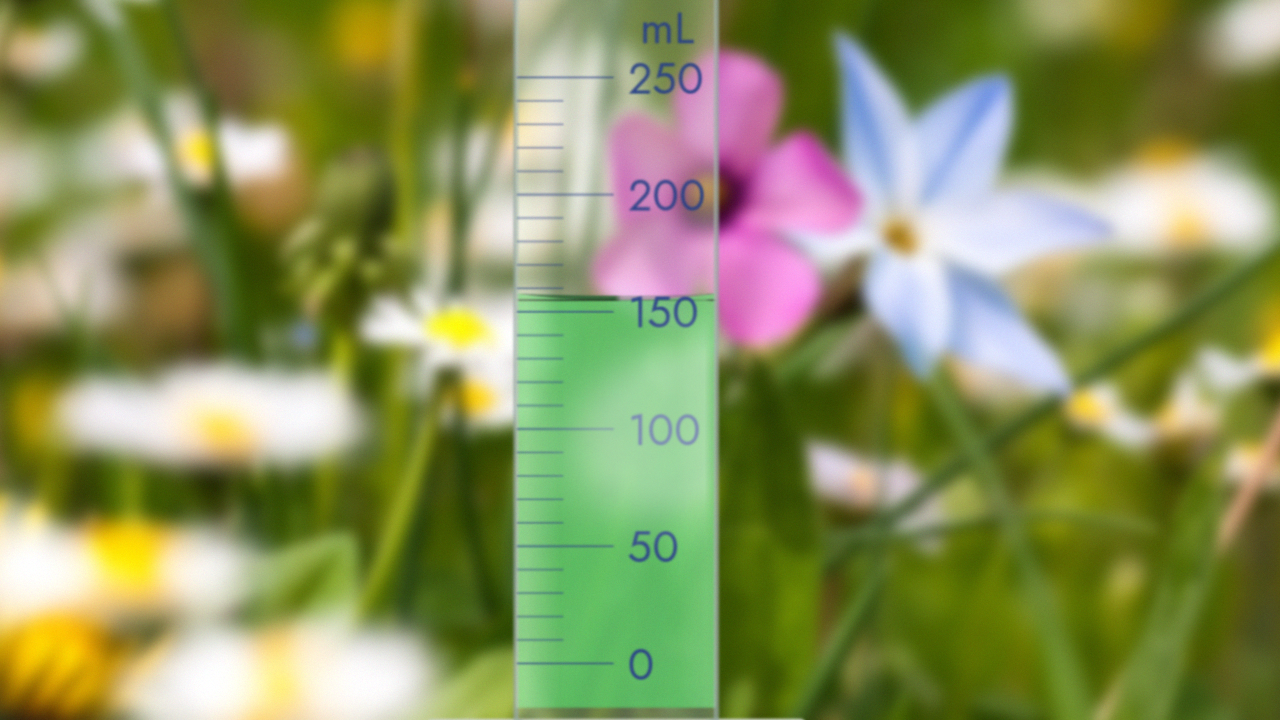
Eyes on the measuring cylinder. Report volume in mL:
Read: 155 mL
